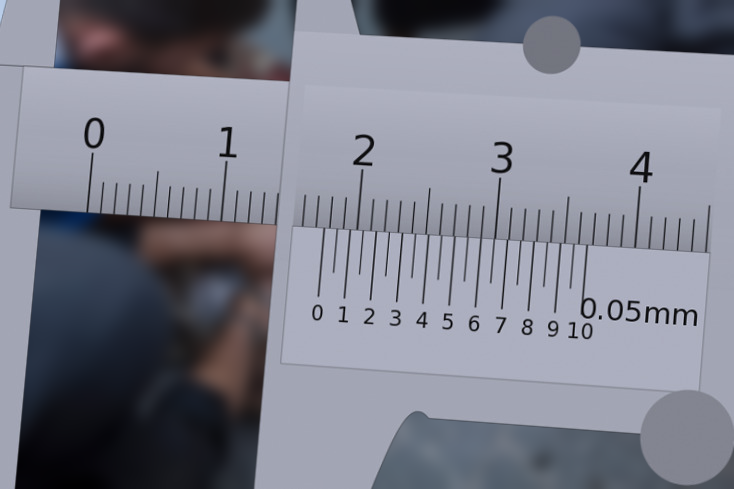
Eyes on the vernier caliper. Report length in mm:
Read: 17.6 mm
